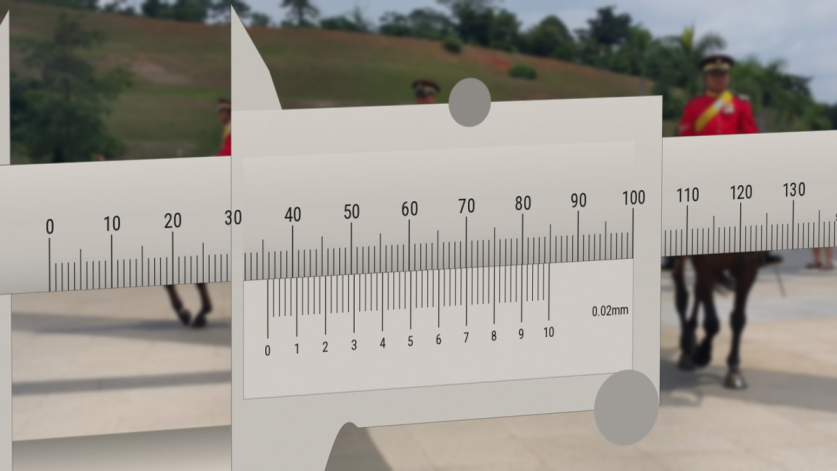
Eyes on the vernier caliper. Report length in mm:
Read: 35.8 mm
